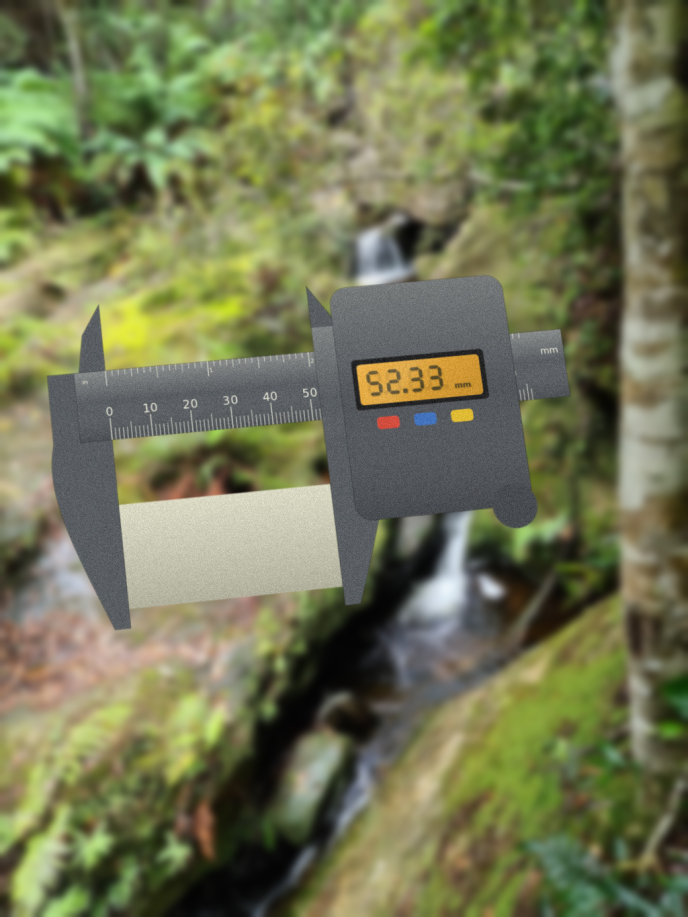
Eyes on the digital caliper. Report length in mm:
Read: 52.33 mm
